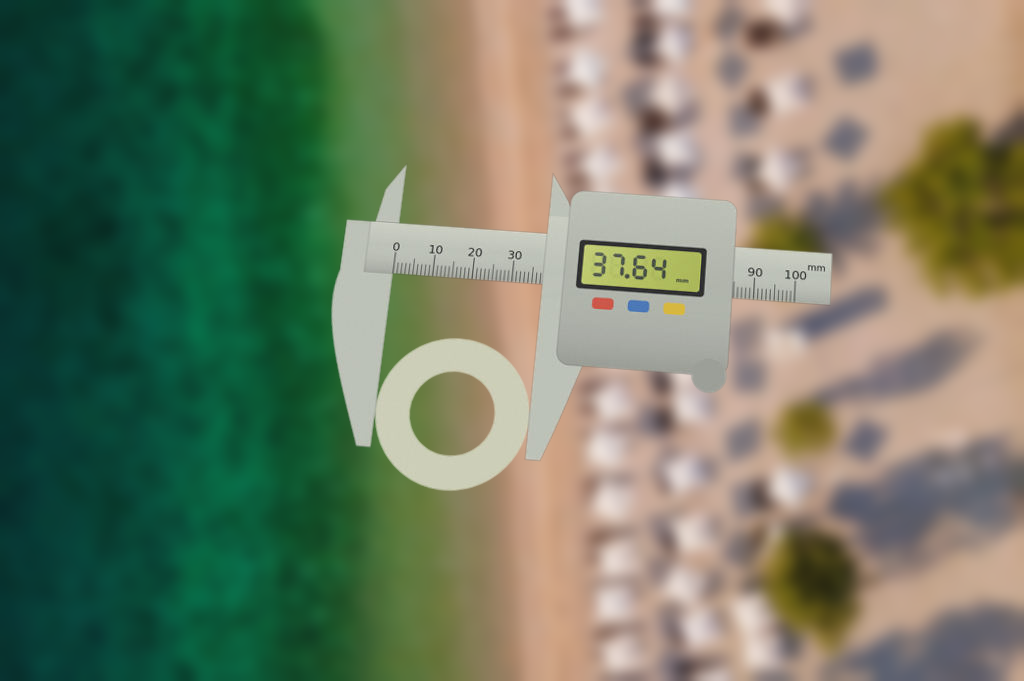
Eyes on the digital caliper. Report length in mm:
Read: 37.64 mm
